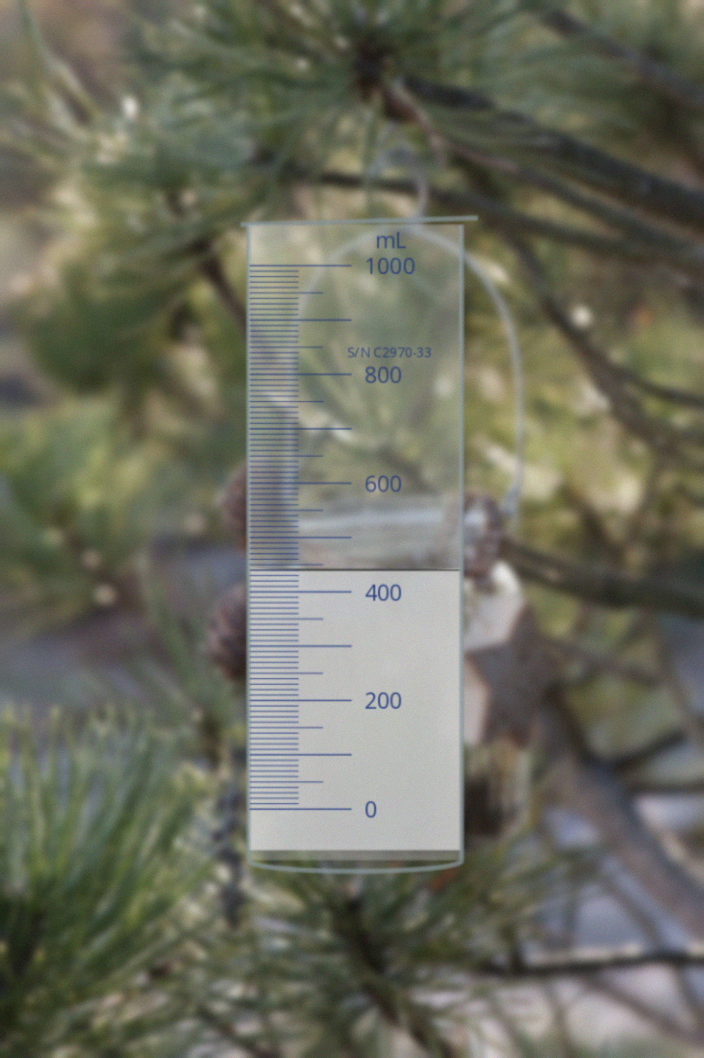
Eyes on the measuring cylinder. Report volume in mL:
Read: 440 mL
